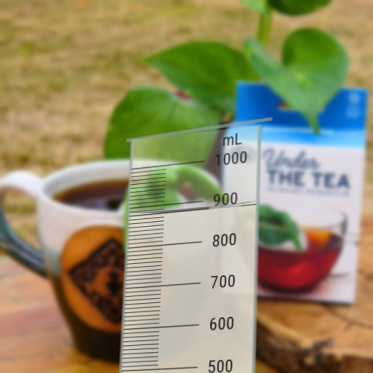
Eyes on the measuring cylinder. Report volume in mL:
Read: 880 mL
